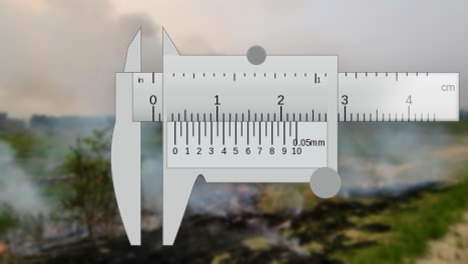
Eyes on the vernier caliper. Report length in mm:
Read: 3.4 mm
